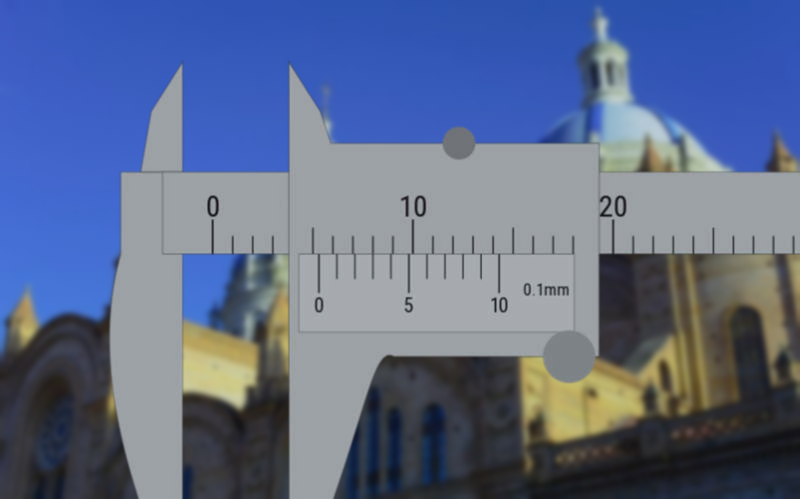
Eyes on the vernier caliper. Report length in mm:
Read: 5.3 mm
